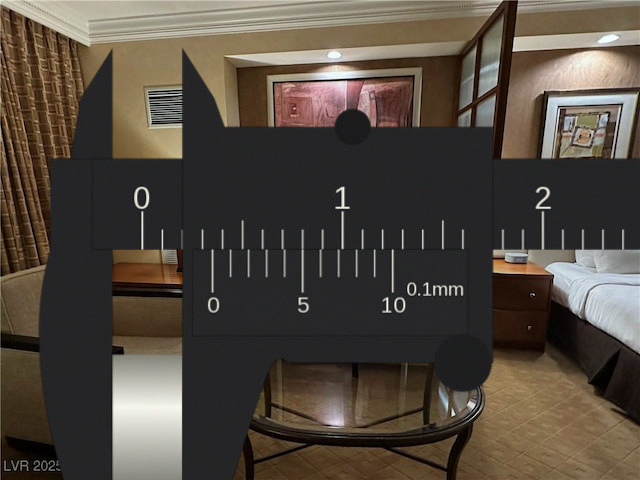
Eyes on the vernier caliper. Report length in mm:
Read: 3.5 mm
